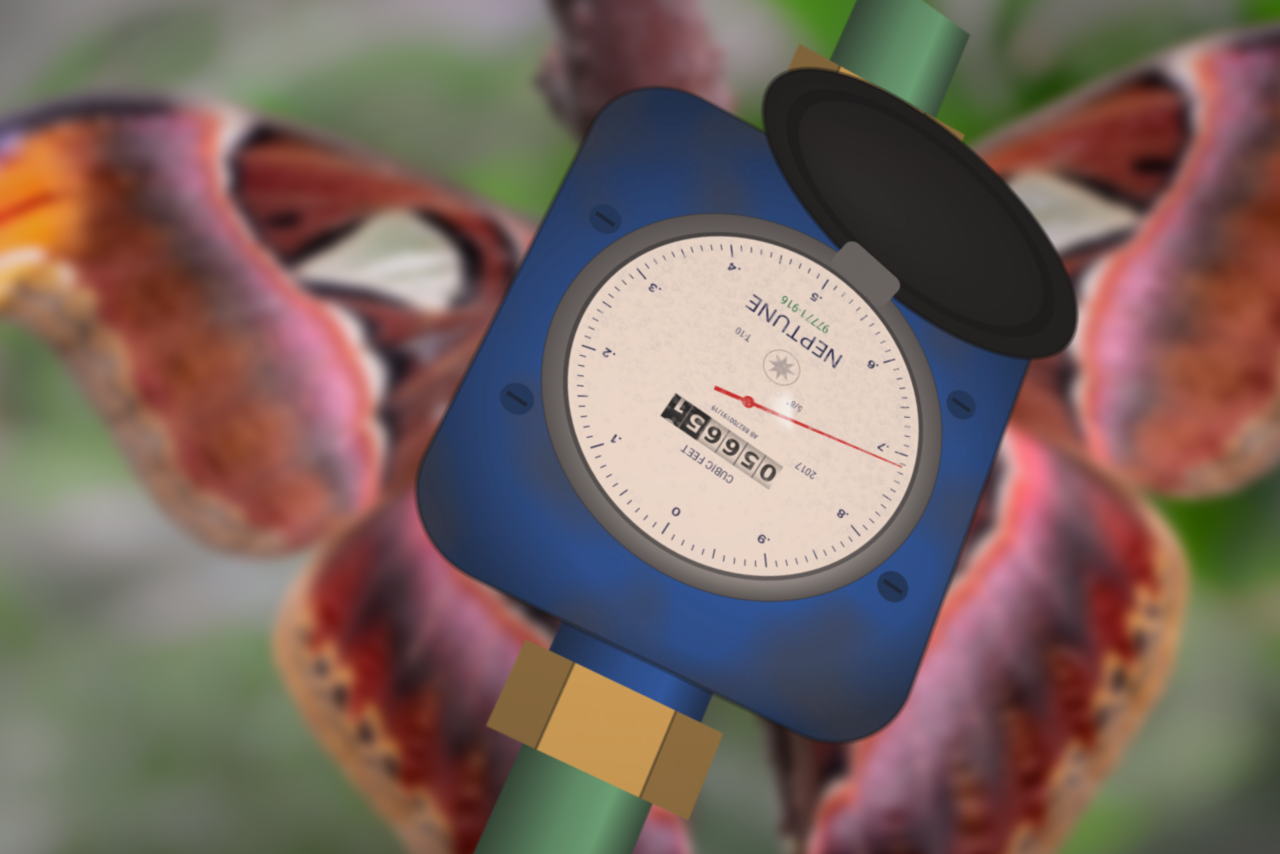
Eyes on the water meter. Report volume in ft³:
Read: 56650.71 ft³
